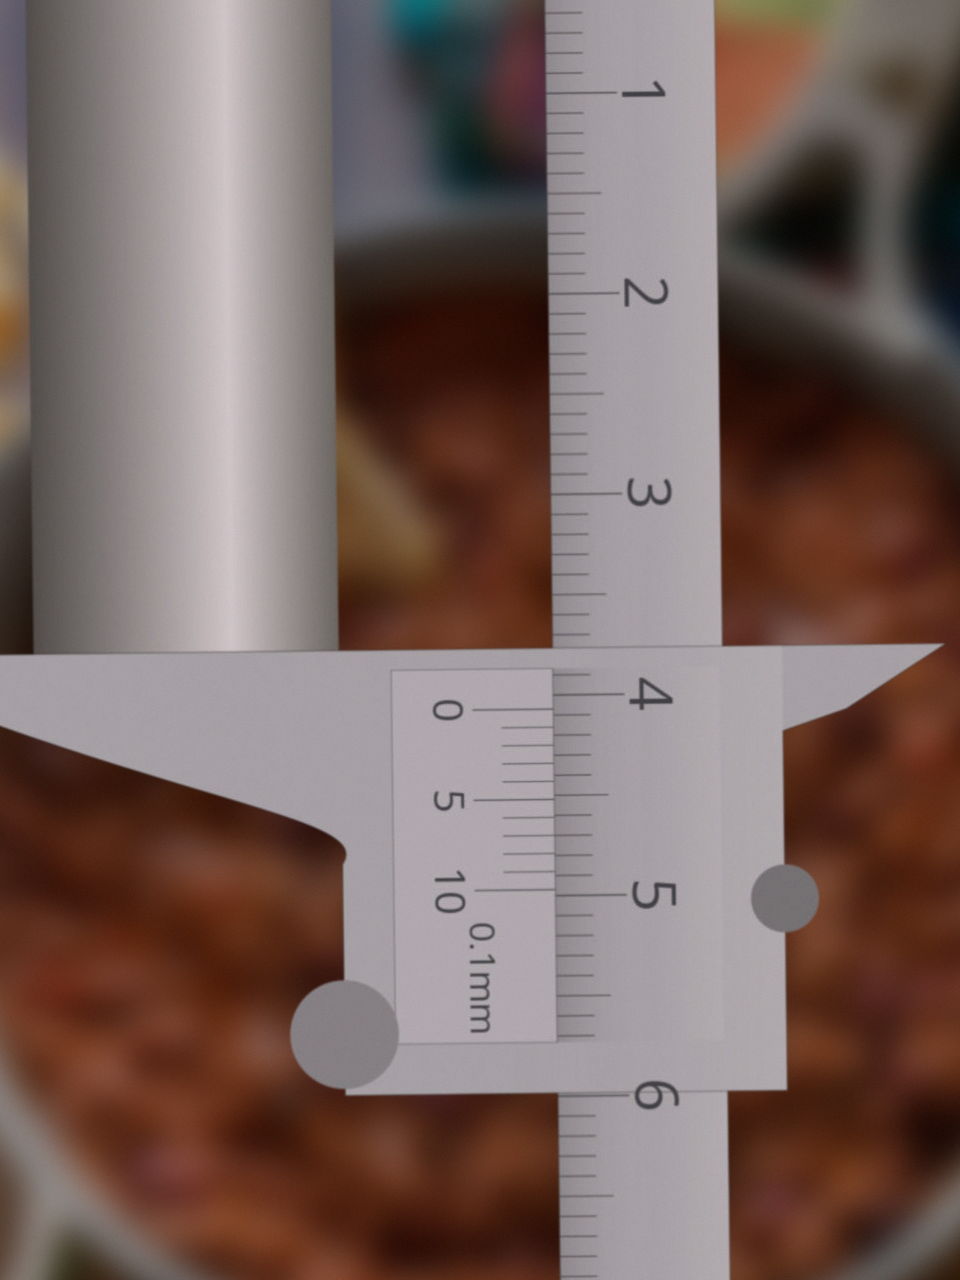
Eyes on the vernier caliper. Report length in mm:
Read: 40.7 mm
